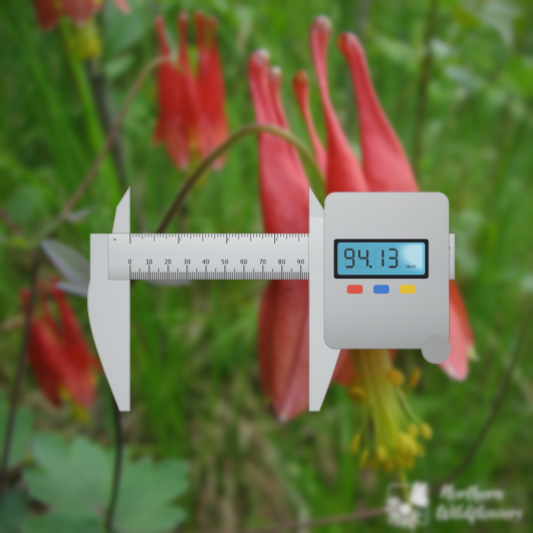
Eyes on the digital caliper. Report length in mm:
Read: 94.13 mm
